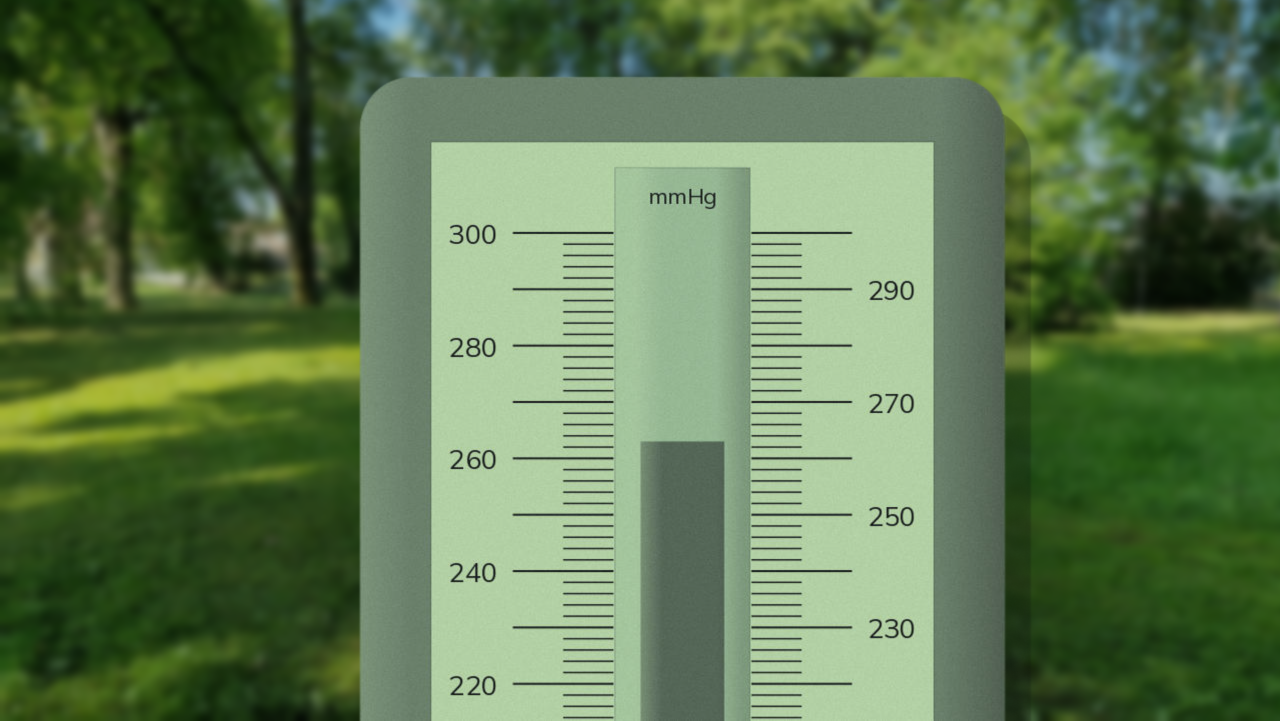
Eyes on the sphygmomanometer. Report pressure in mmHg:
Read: 263 mmHg
